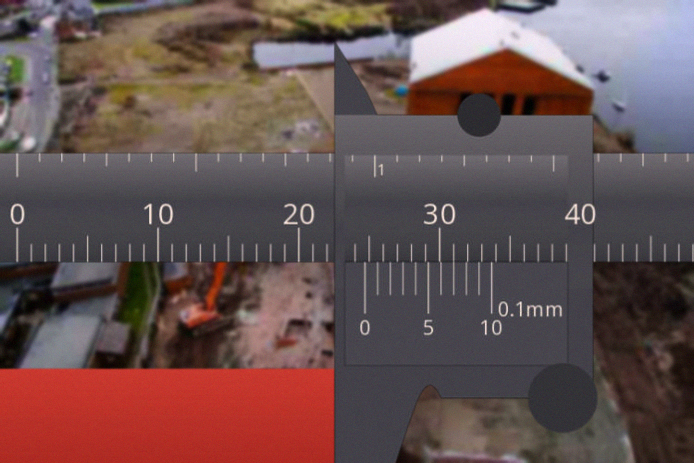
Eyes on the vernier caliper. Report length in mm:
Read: 24.7 mm
